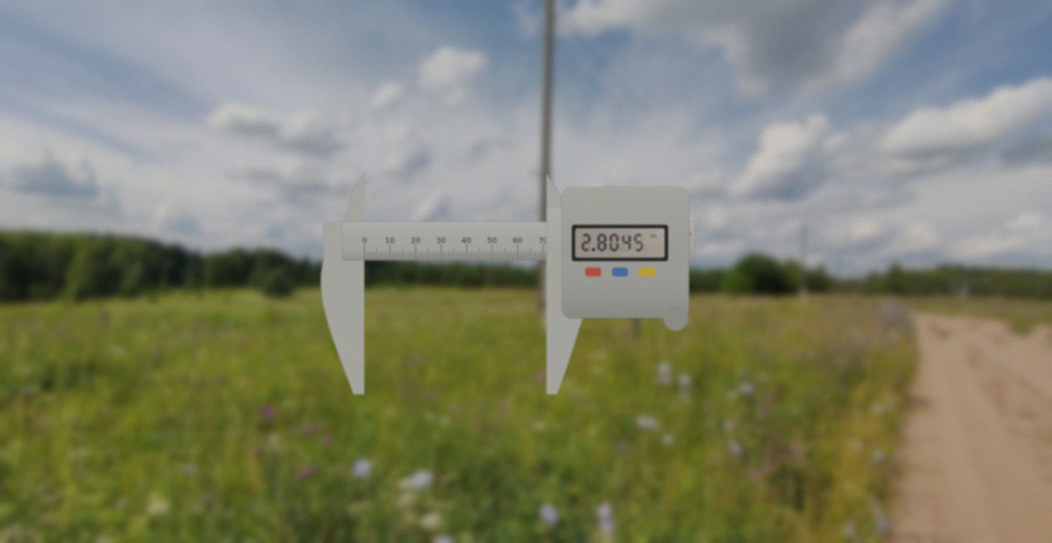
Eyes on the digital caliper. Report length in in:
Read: 2.8045 in
